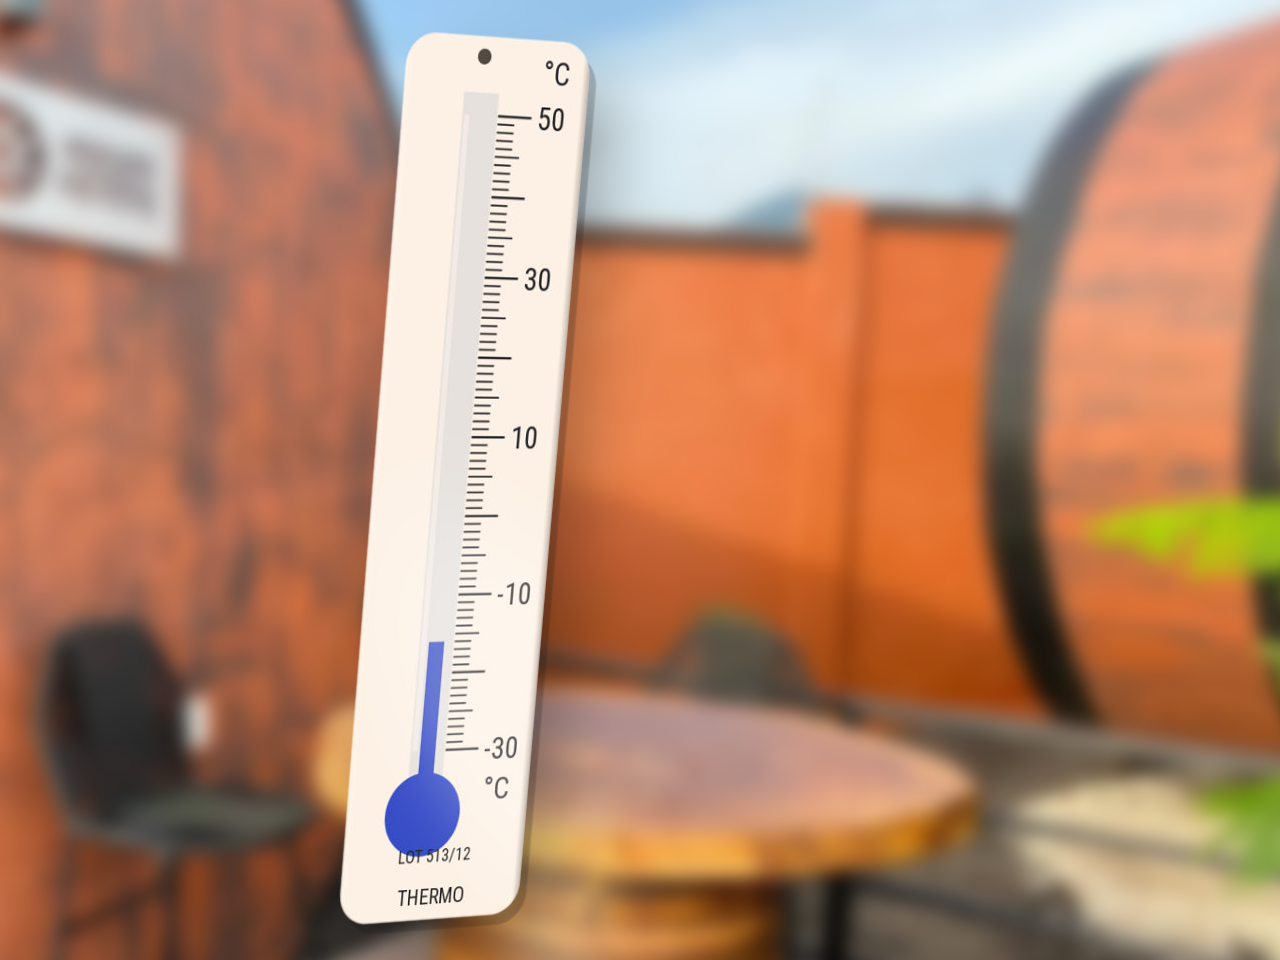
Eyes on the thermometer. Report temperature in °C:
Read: -16 °C
